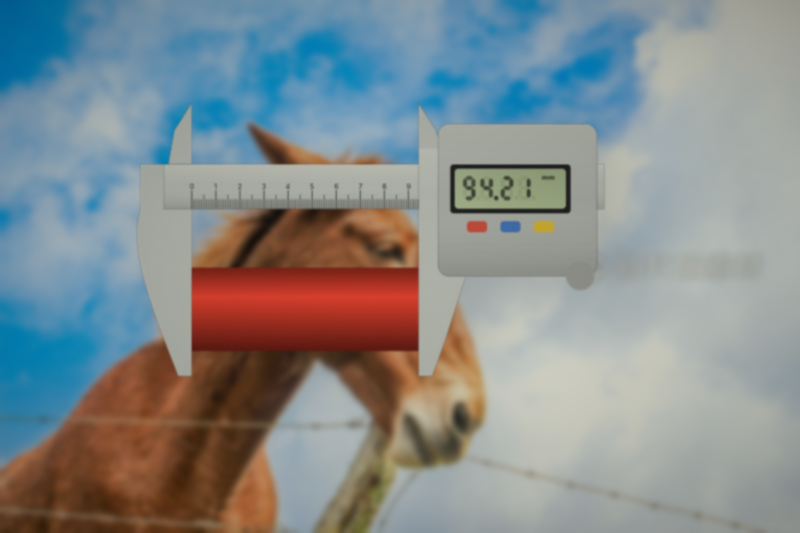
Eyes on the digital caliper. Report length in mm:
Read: 94.21 mm
